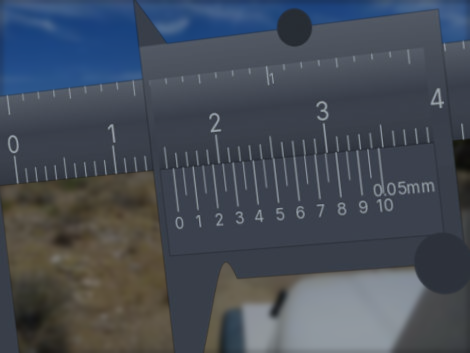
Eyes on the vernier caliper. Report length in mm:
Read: 15.6 mm
